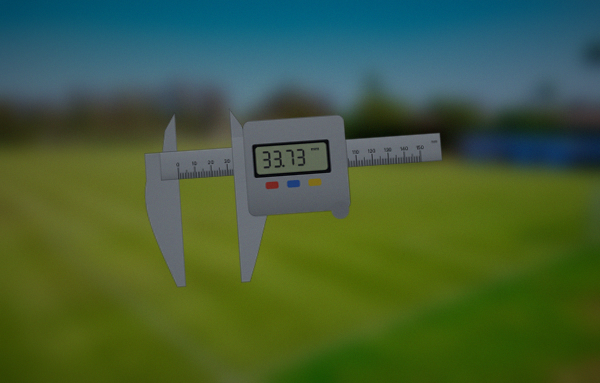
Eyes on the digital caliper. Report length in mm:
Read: 33.73 mm
